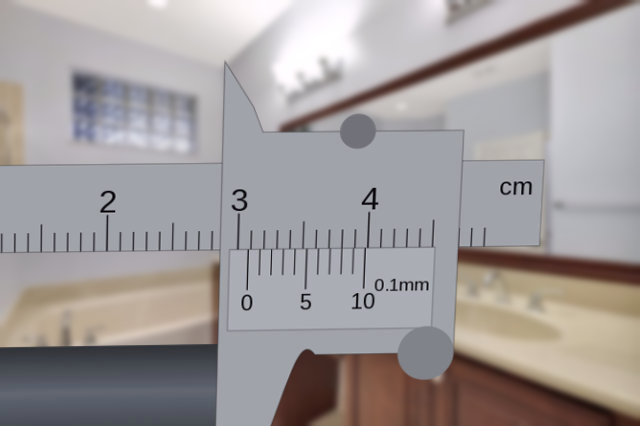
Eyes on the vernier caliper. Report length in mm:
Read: 30.8 mm
